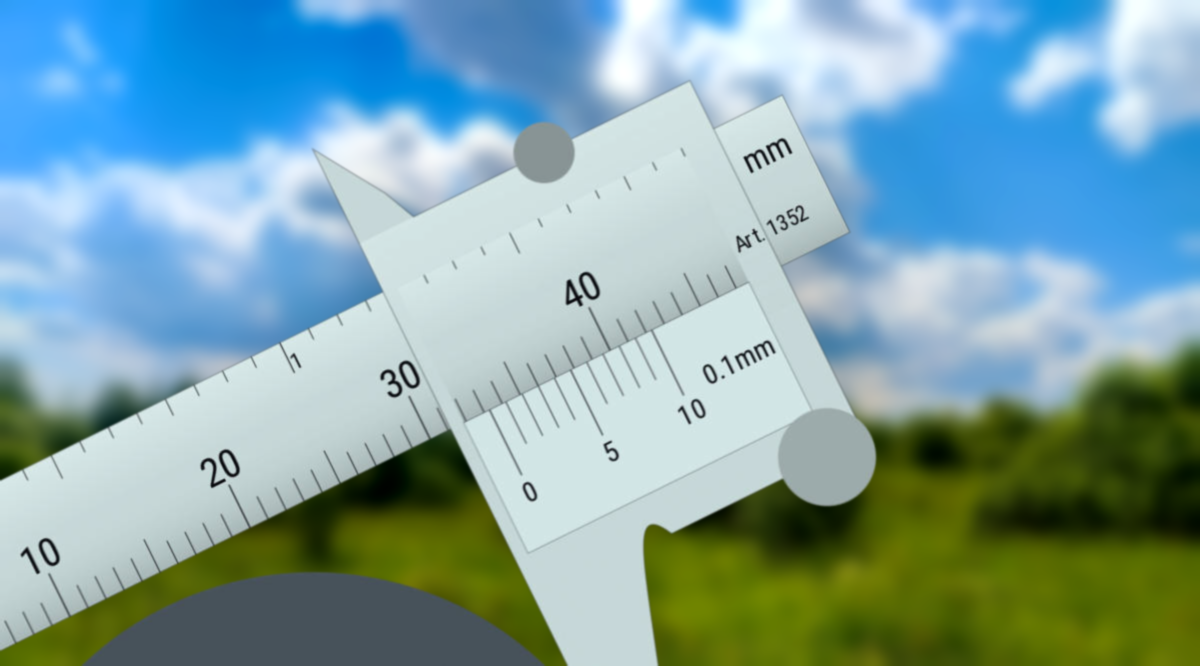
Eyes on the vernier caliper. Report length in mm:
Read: 33.3 mm
